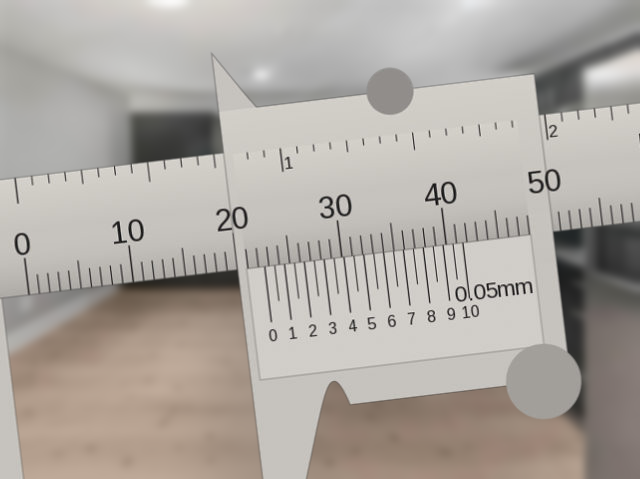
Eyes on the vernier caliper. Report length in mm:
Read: 22.6 mm
